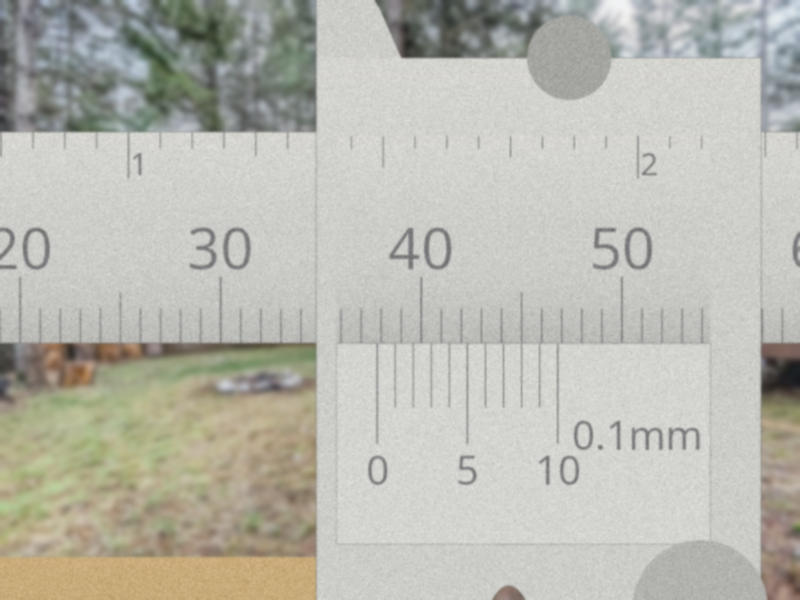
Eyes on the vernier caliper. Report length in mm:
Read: 37.8 mm
